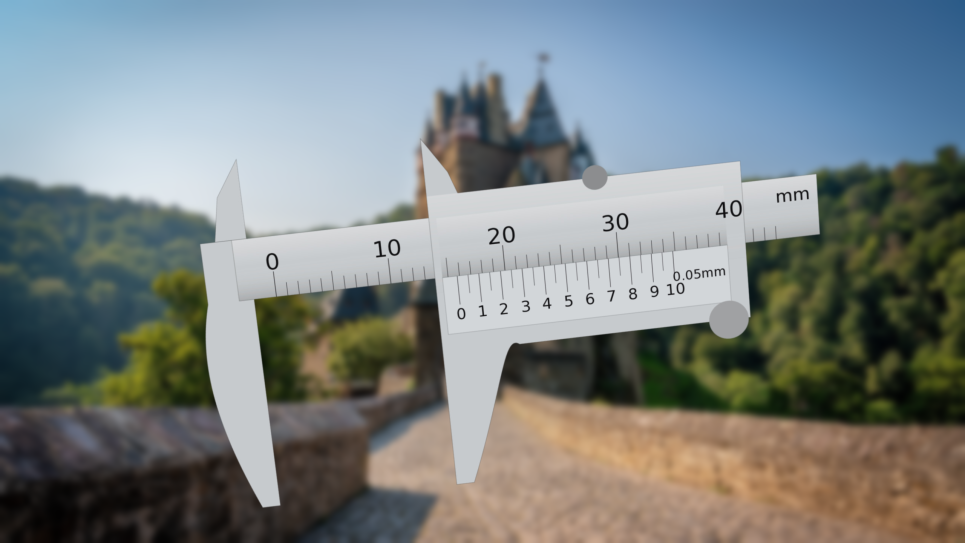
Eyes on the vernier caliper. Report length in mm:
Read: 15.8 mm
